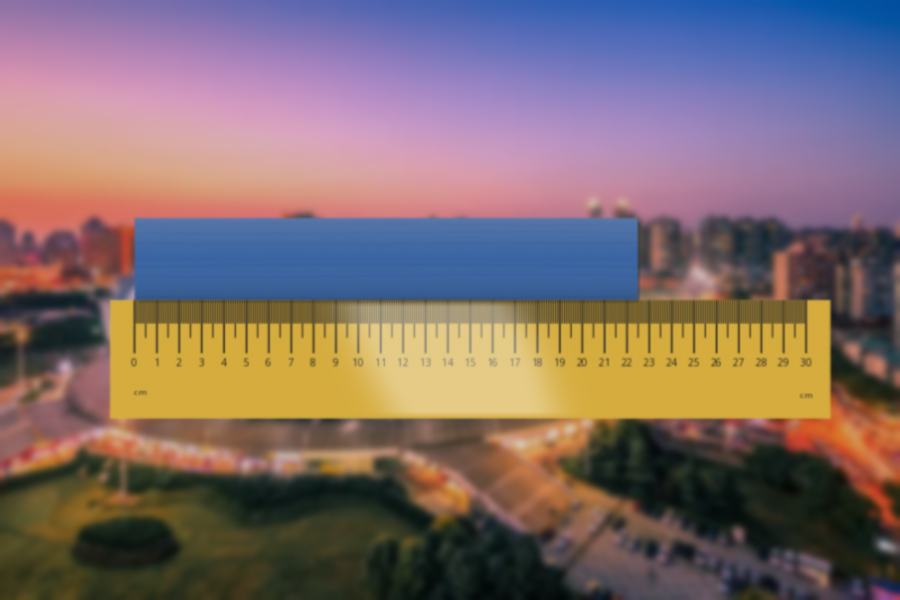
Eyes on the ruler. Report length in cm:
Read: 22.5 cm
